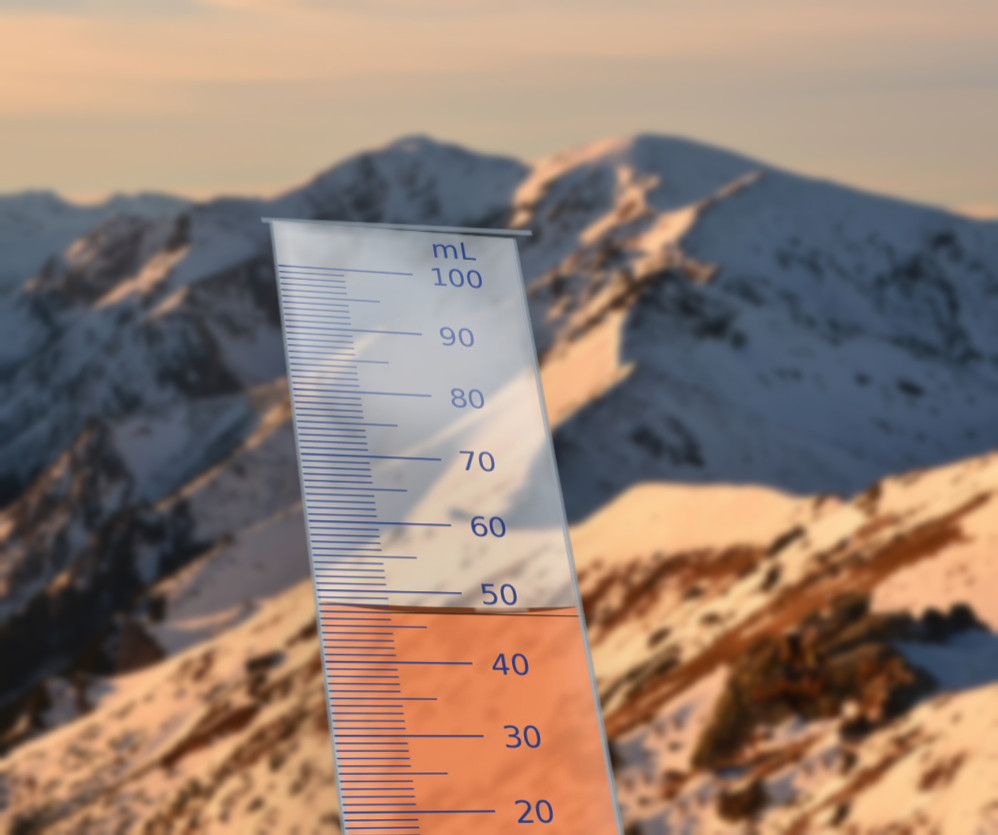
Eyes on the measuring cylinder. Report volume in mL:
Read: 47 mL
